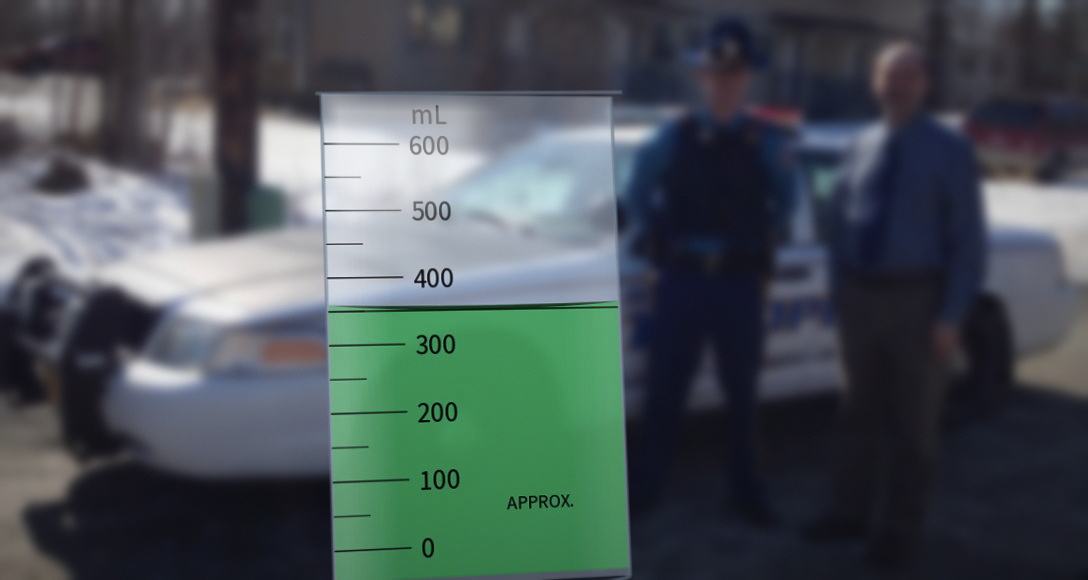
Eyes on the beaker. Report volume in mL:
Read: 350 mL
